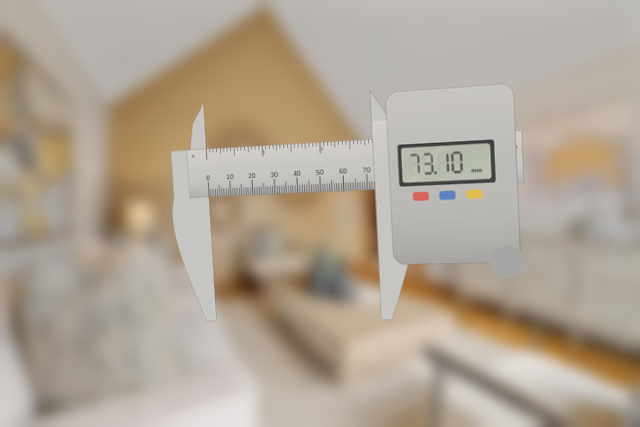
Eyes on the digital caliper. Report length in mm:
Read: 73.10 mm
